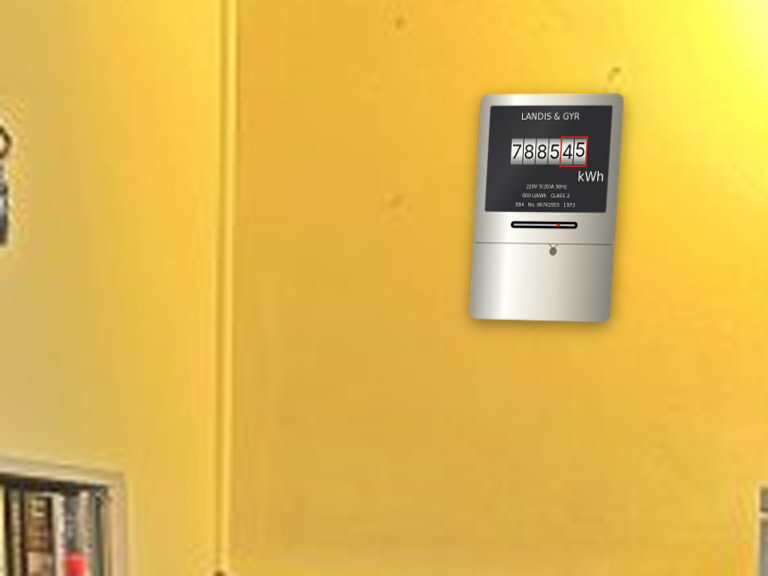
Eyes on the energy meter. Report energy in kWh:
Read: 7885.45 kWh
